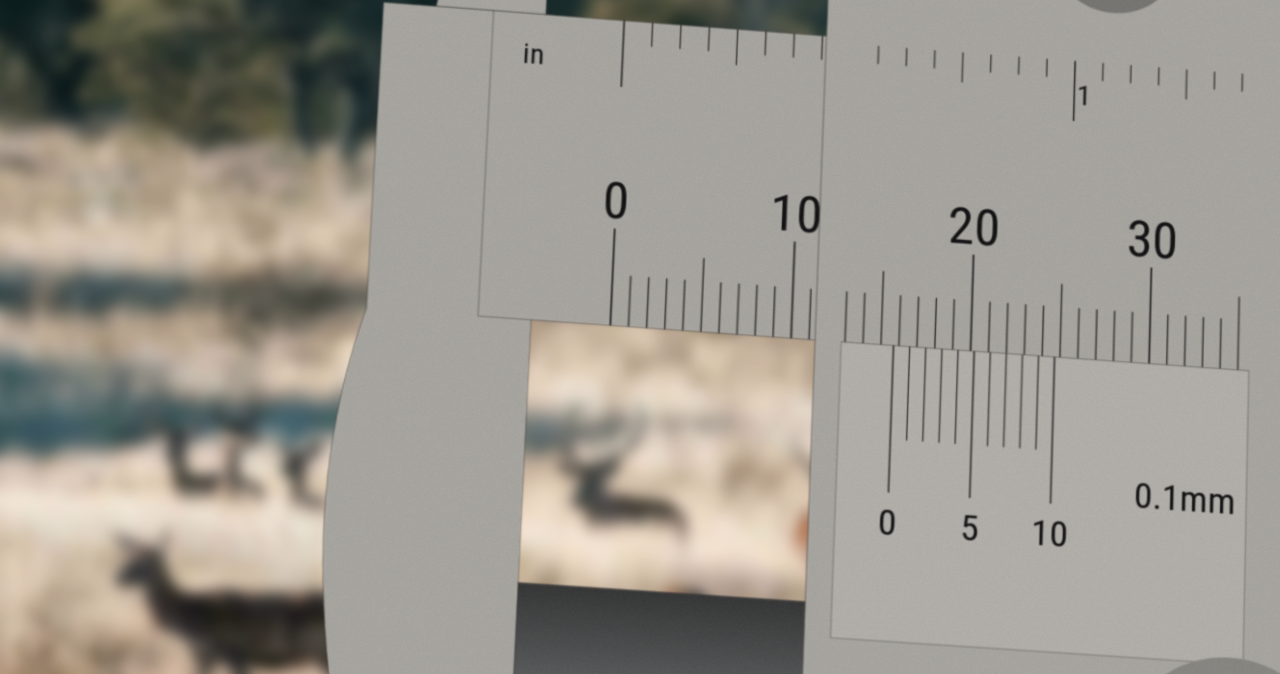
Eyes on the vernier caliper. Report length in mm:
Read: 15.7 mm
